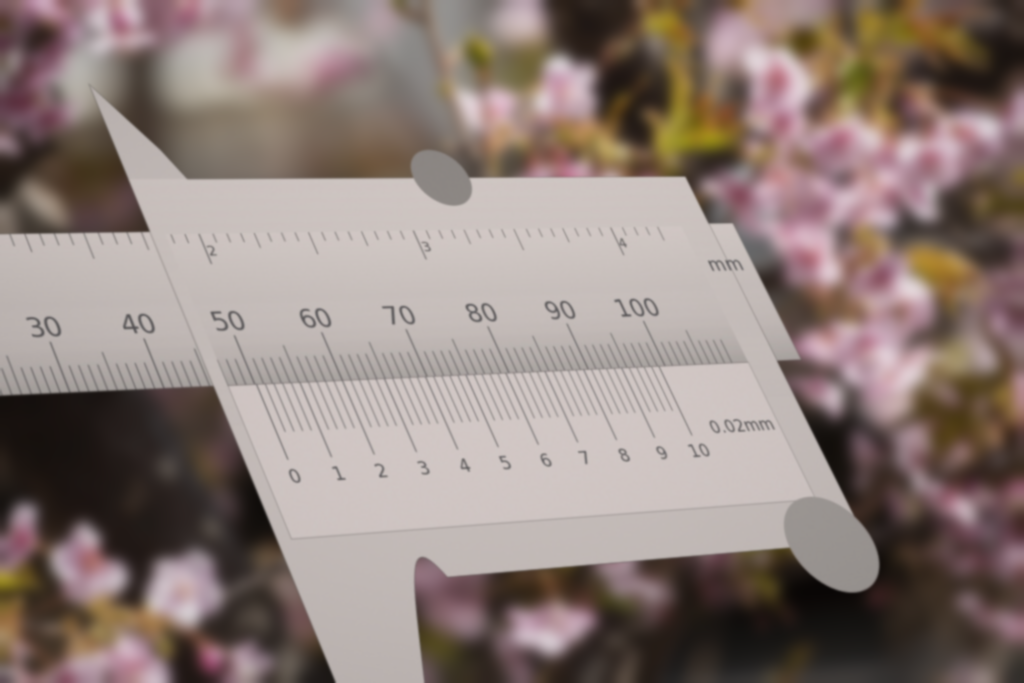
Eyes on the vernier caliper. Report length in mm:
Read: 50.2 mm
